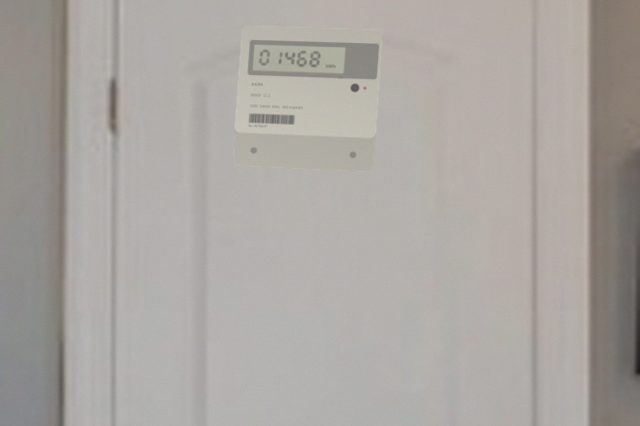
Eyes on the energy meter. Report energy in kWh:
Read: 1468 kWh
